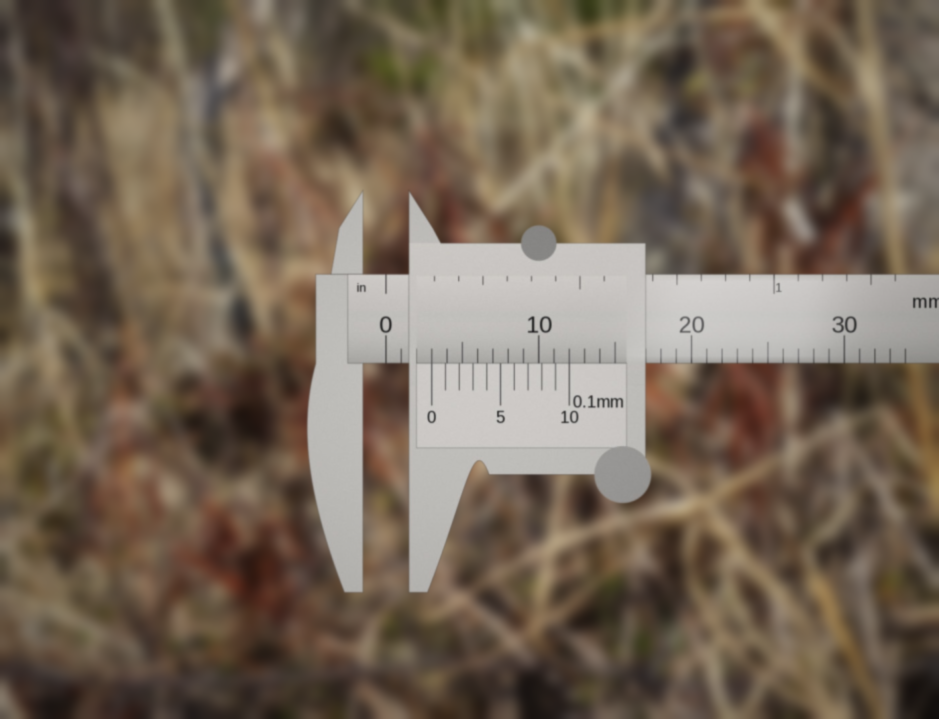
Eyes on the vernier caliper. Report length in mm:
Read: 3.0 mm
